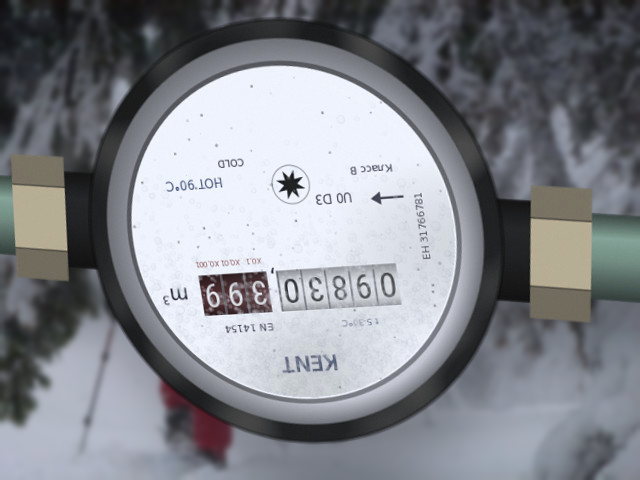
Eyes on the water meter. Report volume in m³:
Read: 9830.399 m³
